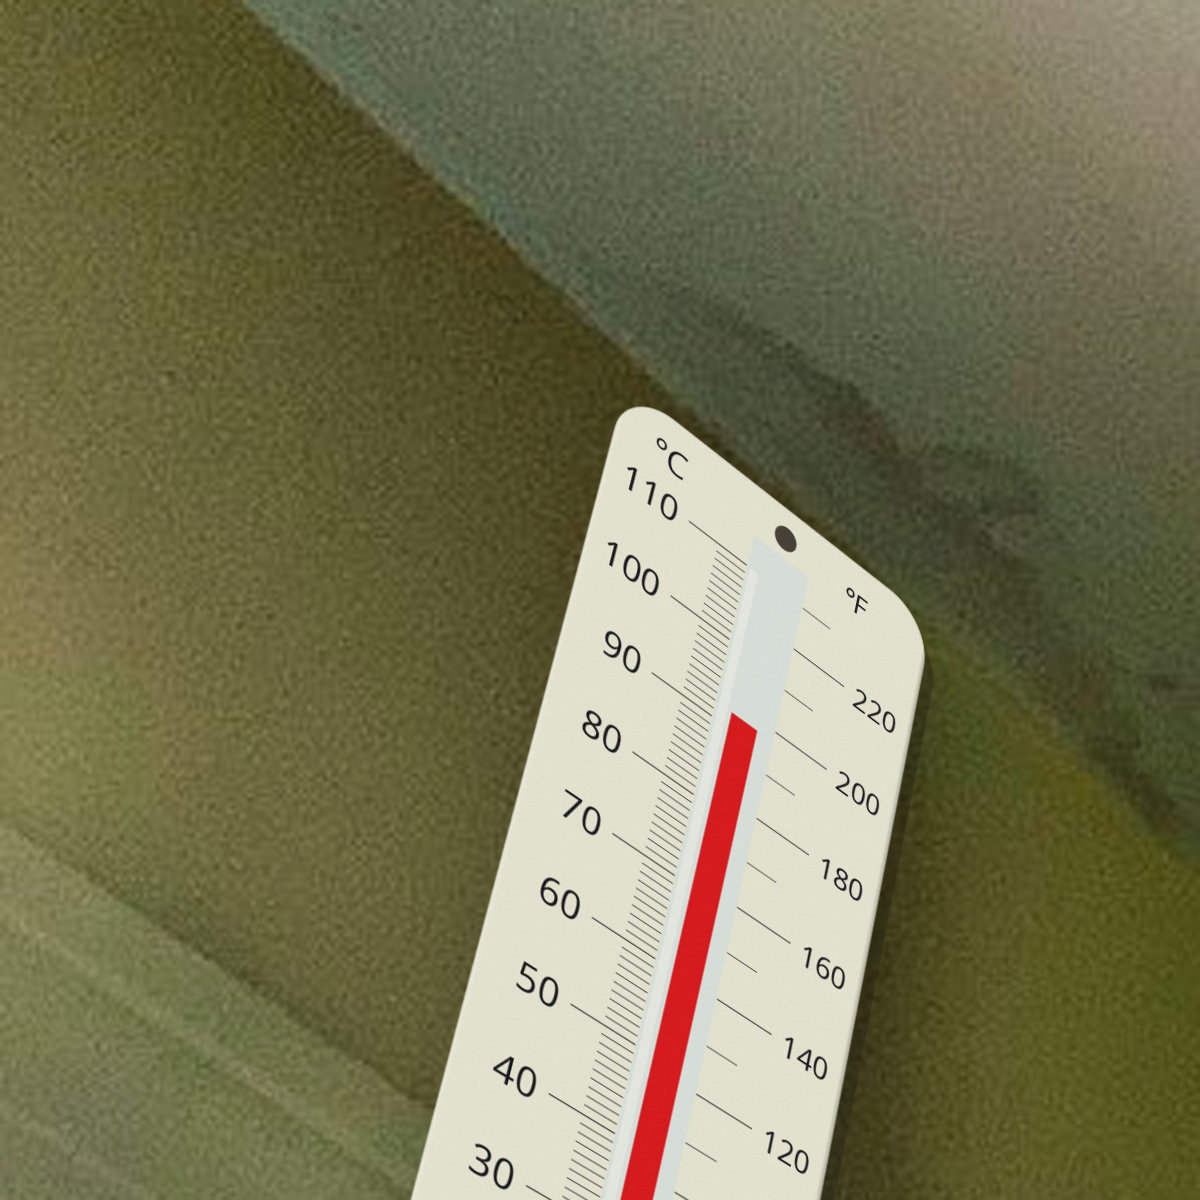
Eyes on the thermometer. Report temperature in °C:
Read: 92 °C
